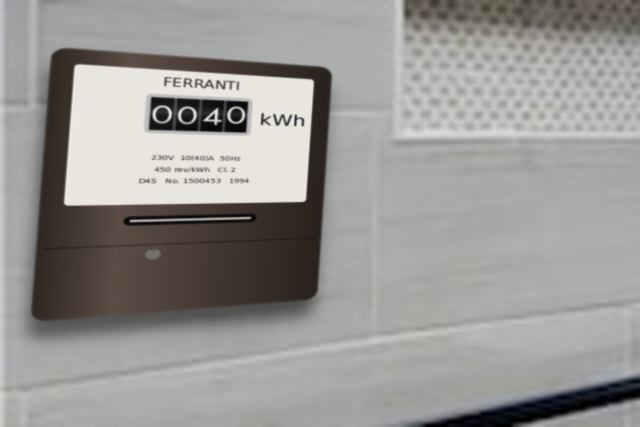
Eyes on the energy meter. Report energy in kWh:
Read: 40 kWh
